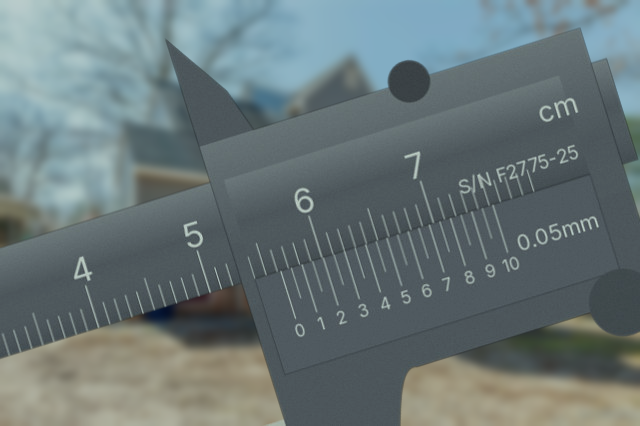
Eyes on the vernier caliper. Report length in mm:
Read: 56.3 mm
